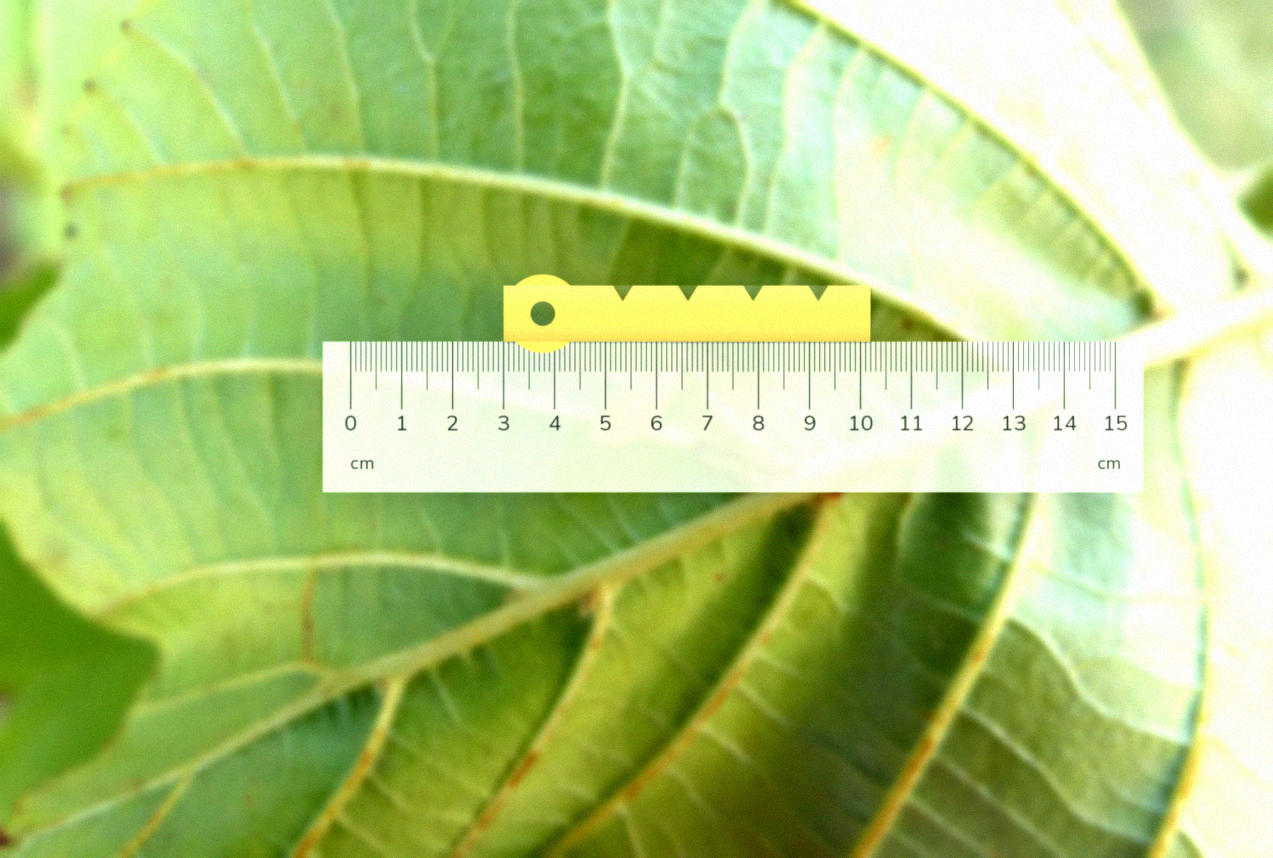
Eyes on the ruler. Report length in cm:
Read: 7.2 cm
